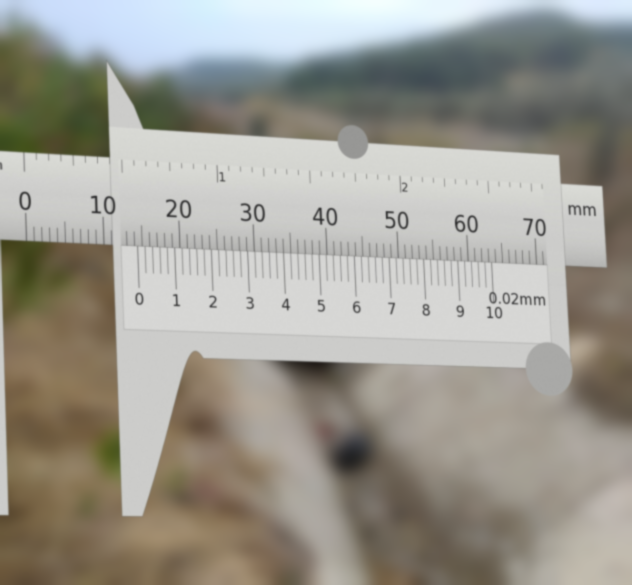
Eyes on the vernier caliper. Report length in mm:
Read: 14.4 mm
